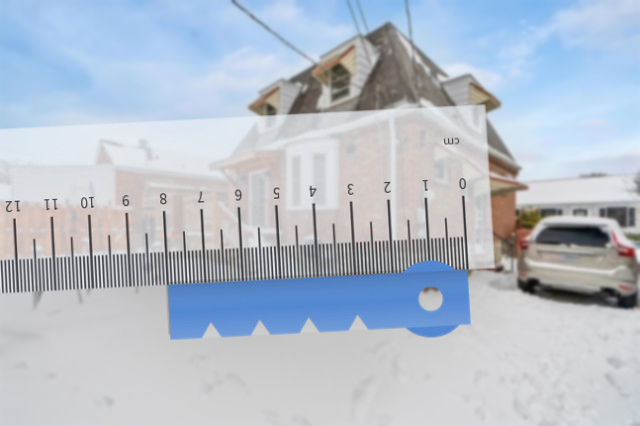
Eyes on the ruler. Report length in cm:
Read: 8 cm
